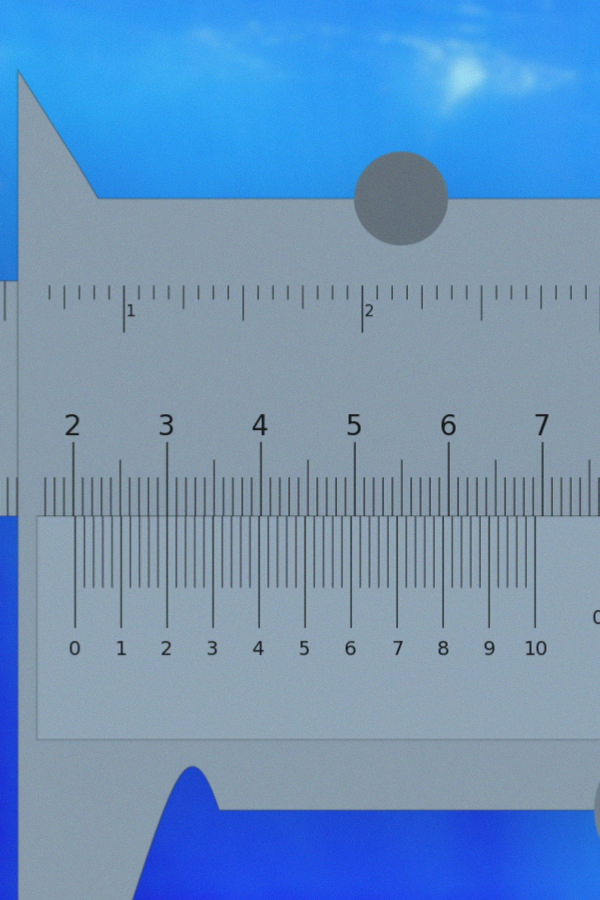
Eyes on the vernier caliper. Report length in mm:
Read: 20.2 mm
